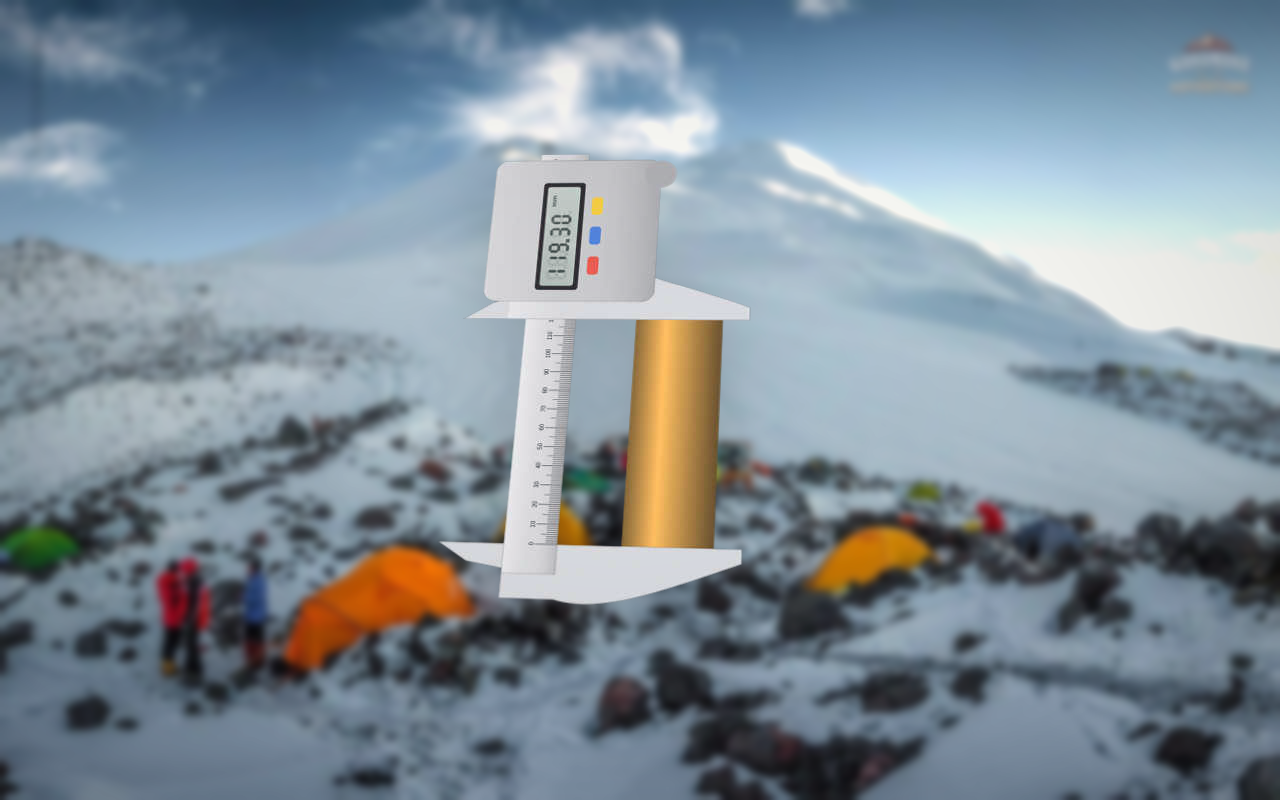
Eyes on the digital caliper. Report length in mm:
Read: 119.30 mm
